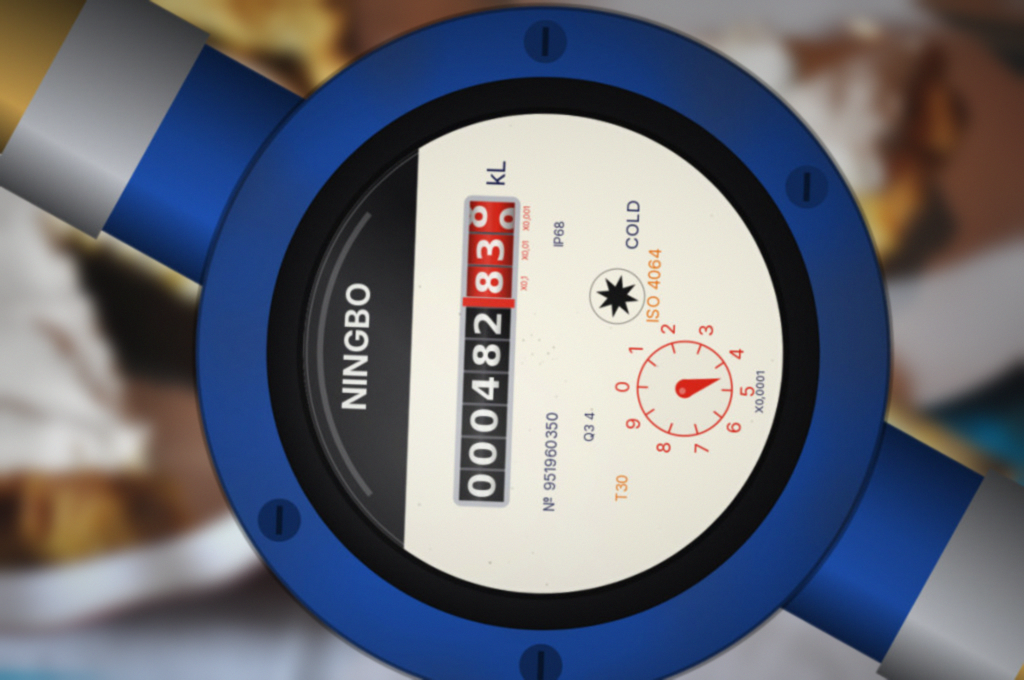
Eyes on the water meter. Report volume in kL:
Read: 482.8384 kL
